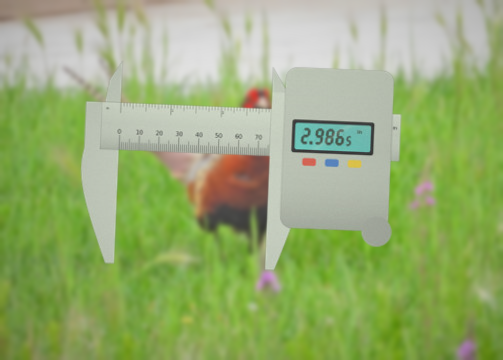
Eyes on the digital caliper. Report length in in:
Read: 2.9865 in
